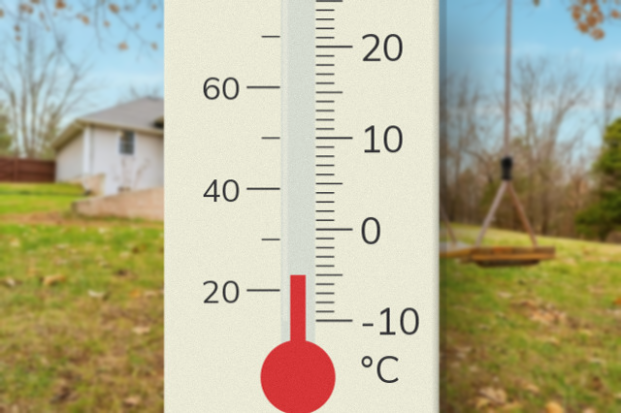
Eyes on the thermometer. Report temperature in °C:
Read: -5 °C
